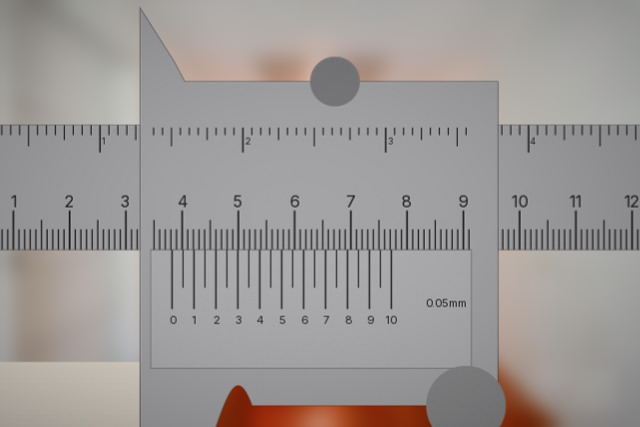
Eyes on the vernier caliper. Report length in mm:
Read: 38.2 mm
